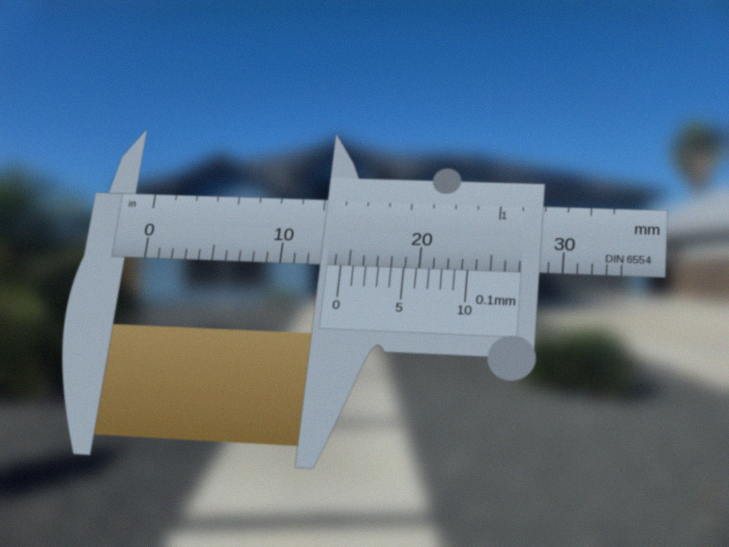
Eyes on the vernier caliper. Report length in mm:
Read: 14.4 mm
